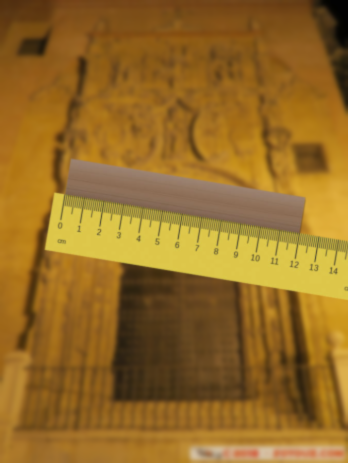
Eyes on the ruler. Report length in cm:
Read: 12 cm
